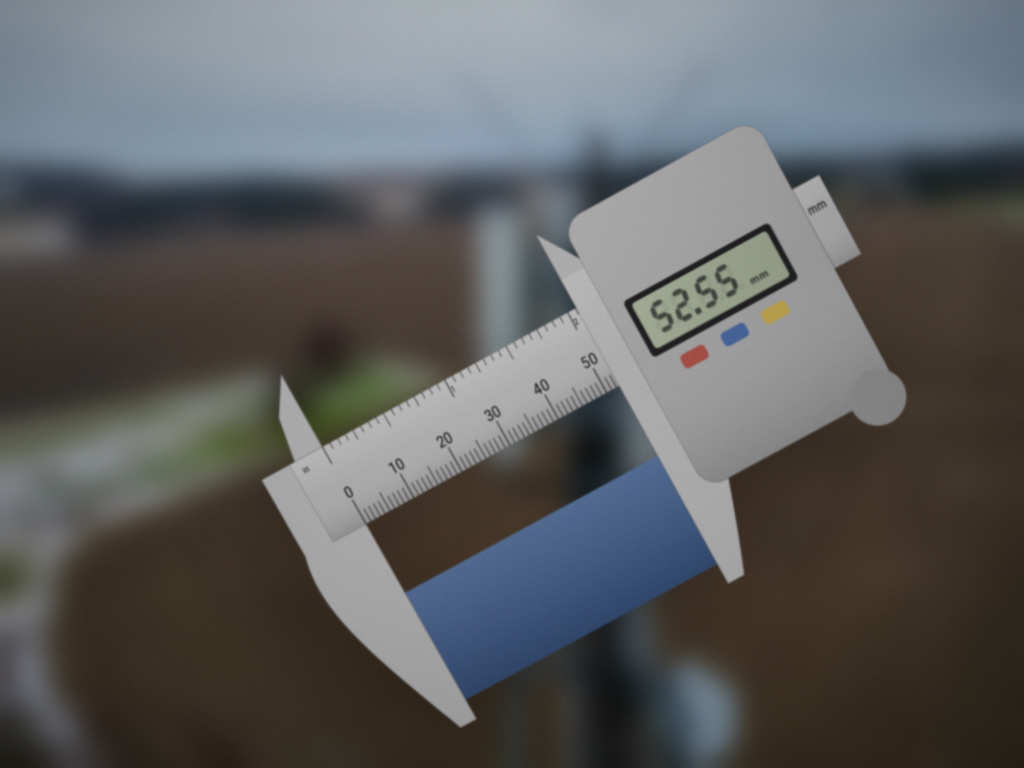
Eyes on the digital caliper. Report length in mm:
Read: 52.55 mm
